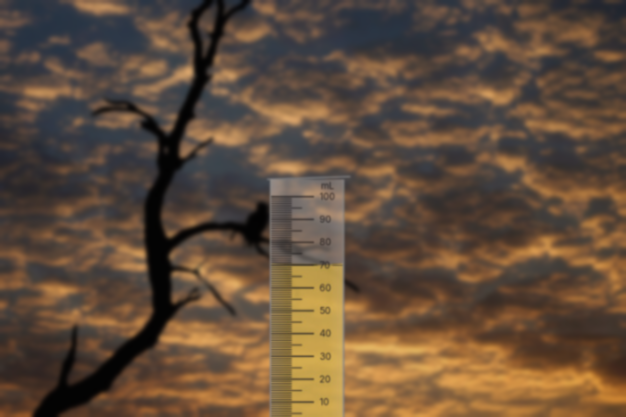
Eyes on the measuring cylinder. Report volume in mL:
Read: 70 mL
